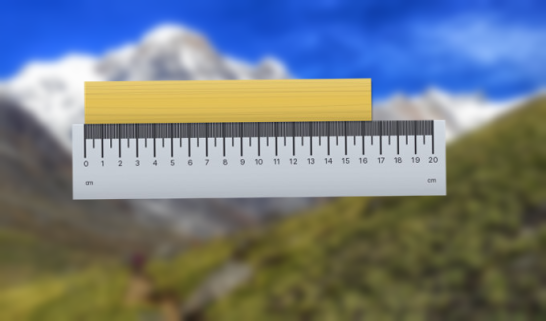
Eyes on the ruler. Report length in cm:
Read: 16.5 cm
